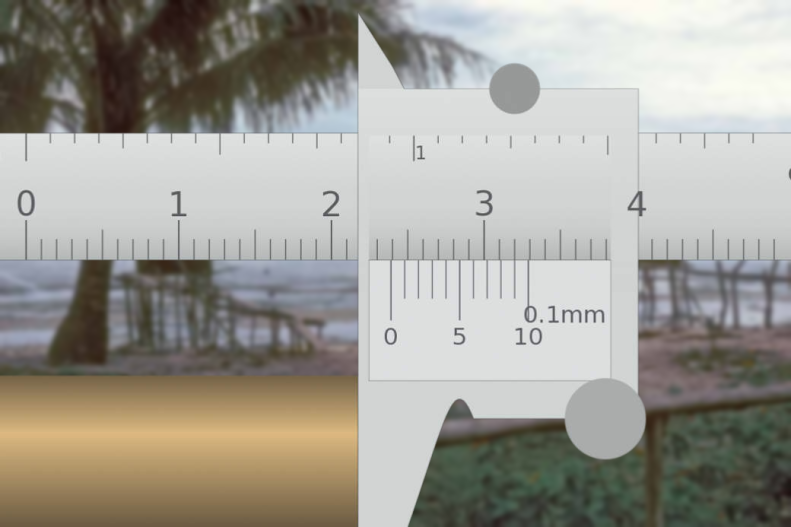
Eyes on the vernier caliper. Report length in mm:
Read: 23.9 mm
